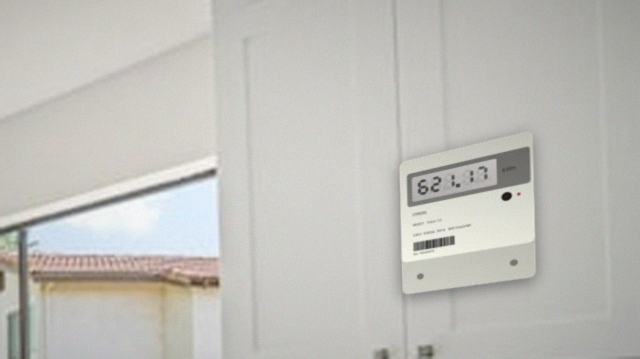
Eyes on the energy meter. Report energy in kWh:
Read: 621.17 kWh
